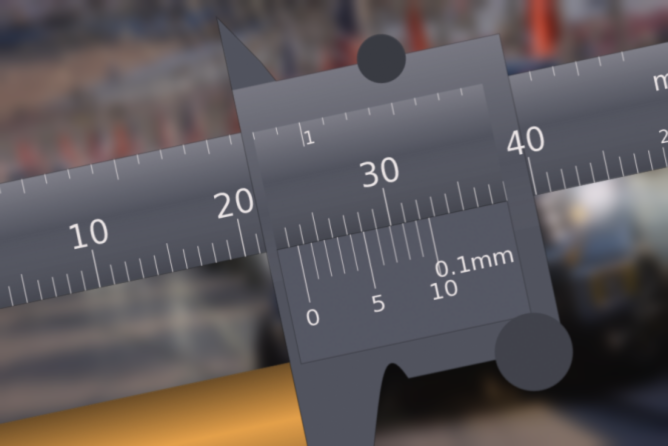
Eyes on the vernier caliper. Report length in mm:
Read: 23.6 mm
